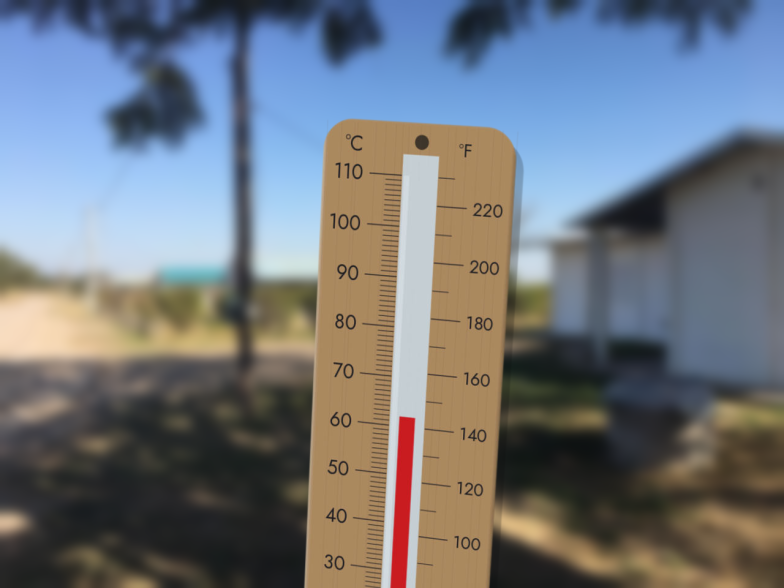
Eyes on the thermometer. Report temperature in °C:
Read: 62 °C
